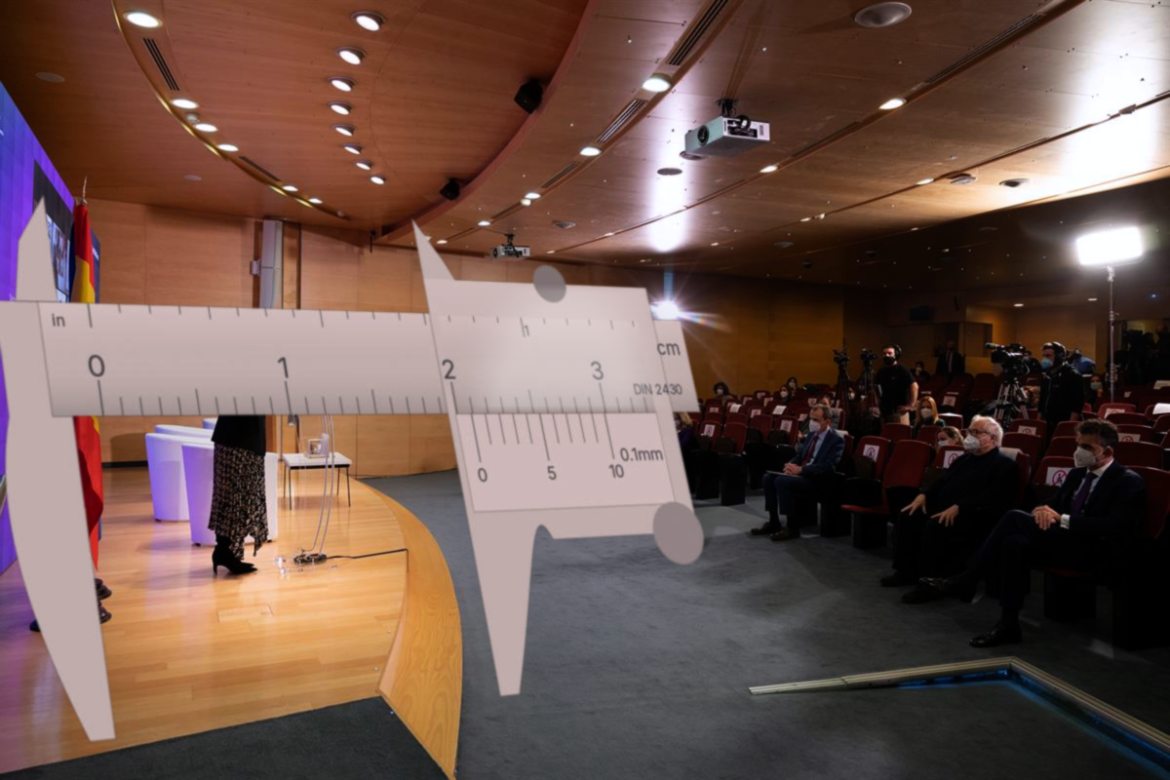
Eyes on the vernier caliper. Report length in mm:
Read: 20.9 mm
